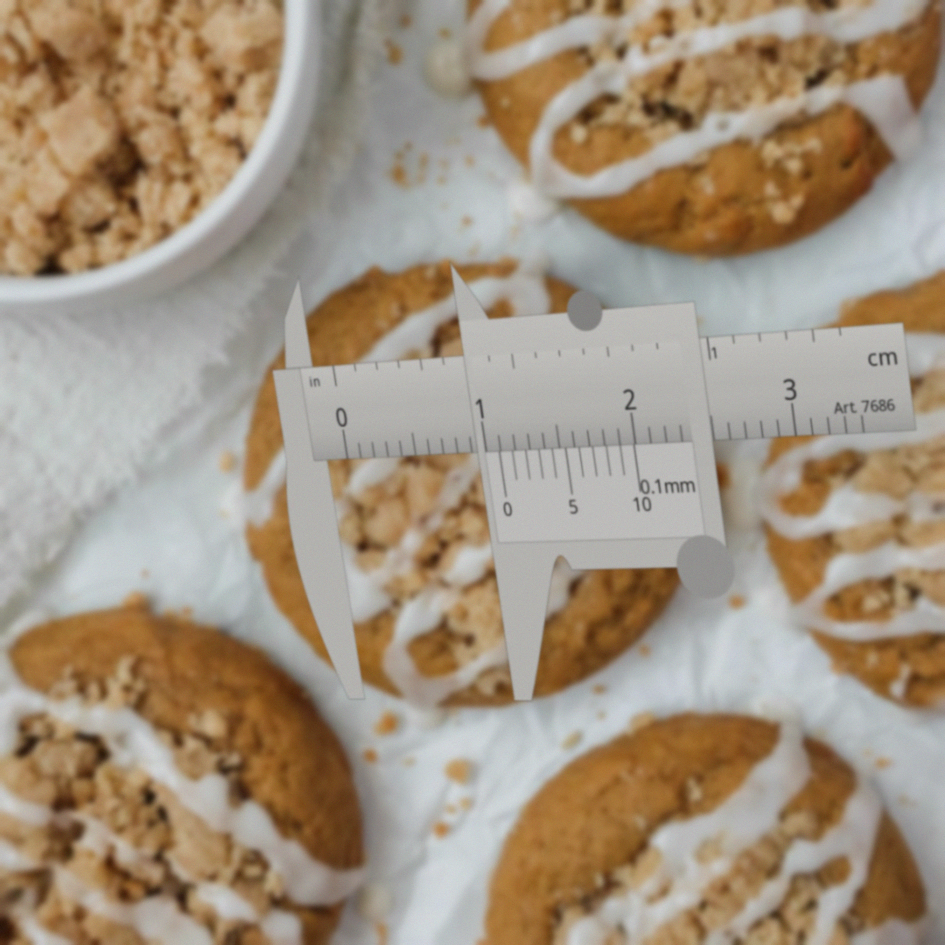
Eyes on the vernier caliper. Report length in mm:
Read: 10.9 mm
